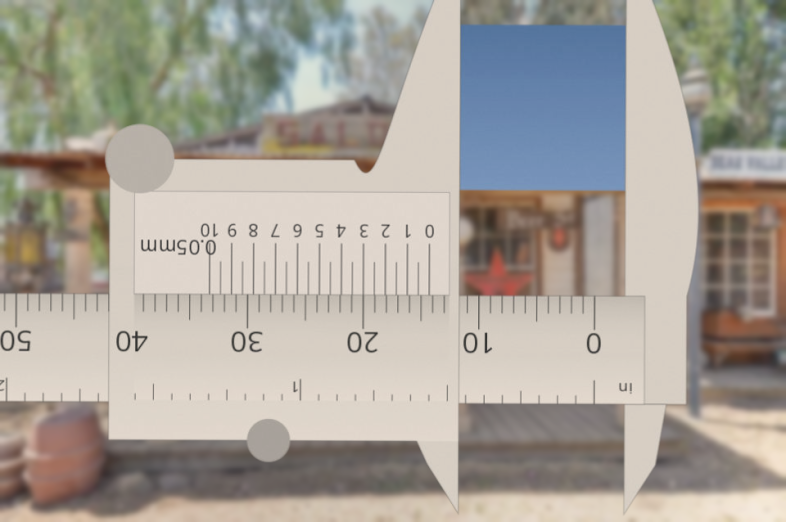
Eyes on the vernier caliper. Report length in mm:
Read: 14.3 mm
